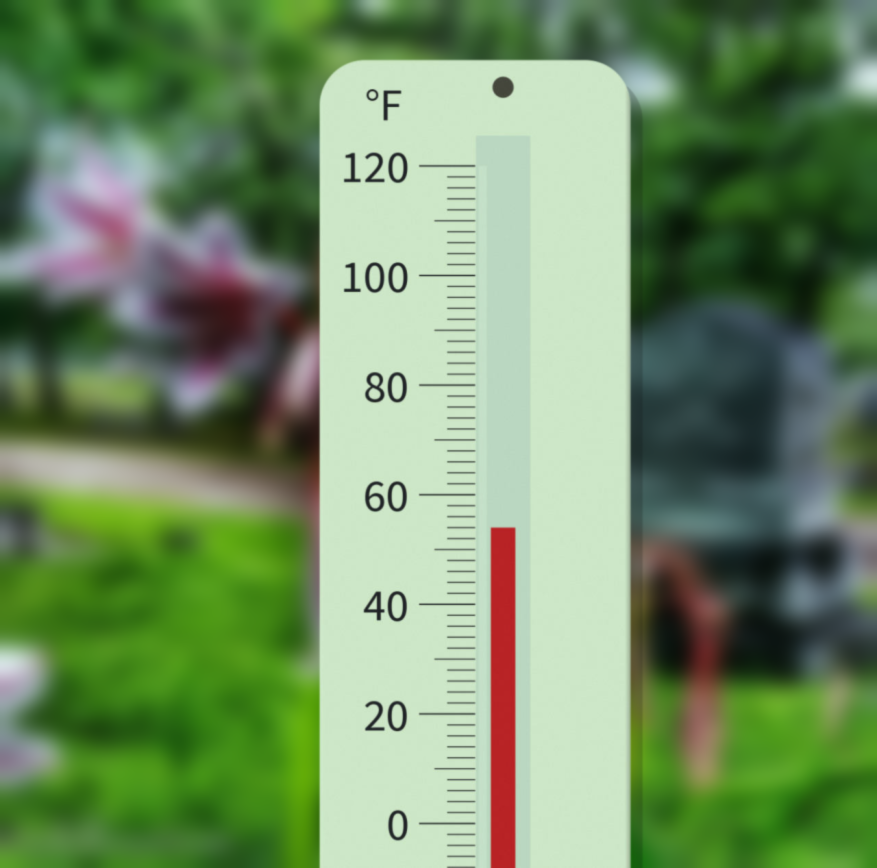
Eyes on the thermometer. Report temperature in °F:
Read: 54 °F
